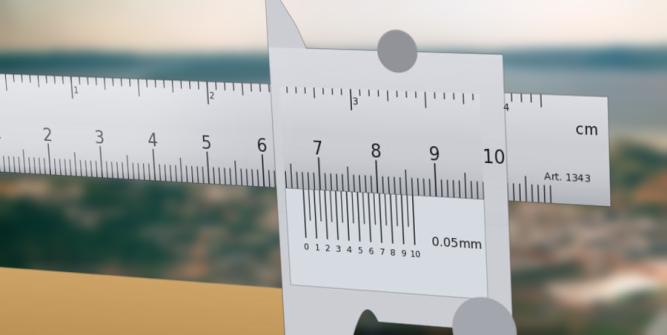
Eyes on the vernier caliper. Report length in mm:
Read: 67.0 mm
